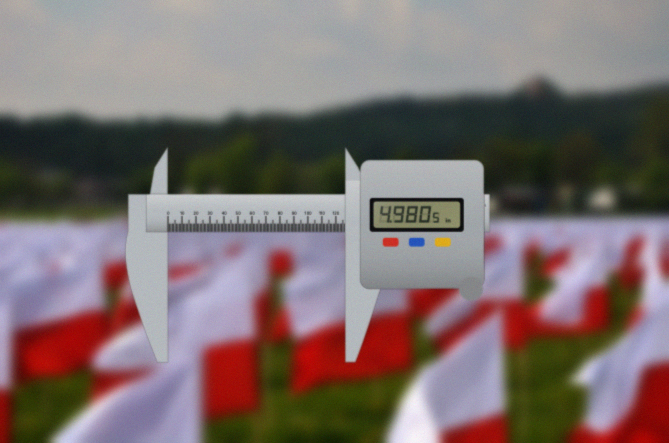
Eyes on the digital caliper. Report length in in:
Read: 4.9805 in
